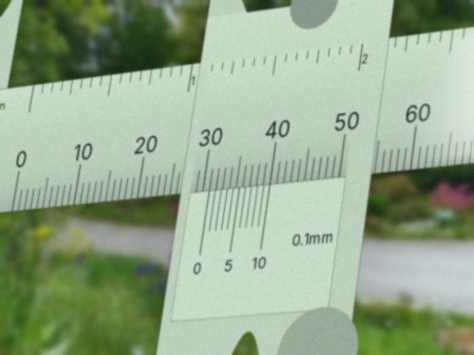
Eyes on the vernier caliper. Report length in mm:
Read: 31.0 mm
